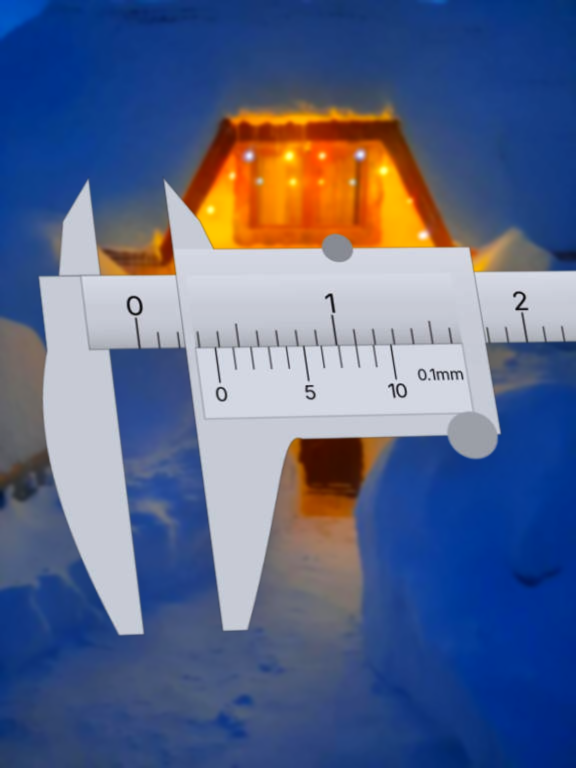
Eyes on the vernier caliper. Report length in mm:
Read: 3.8 mm
